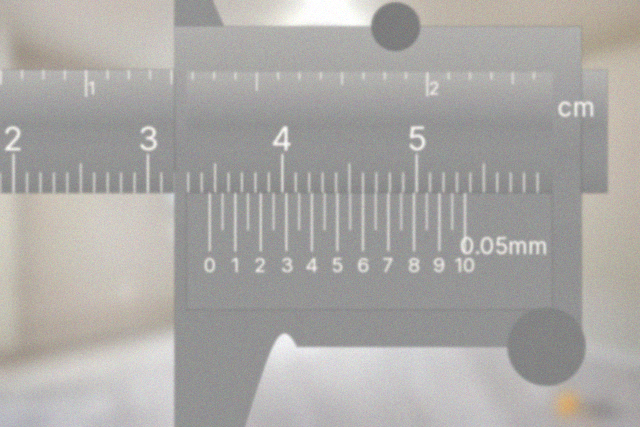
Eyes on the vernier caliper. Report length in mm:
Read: 34.6 mm
